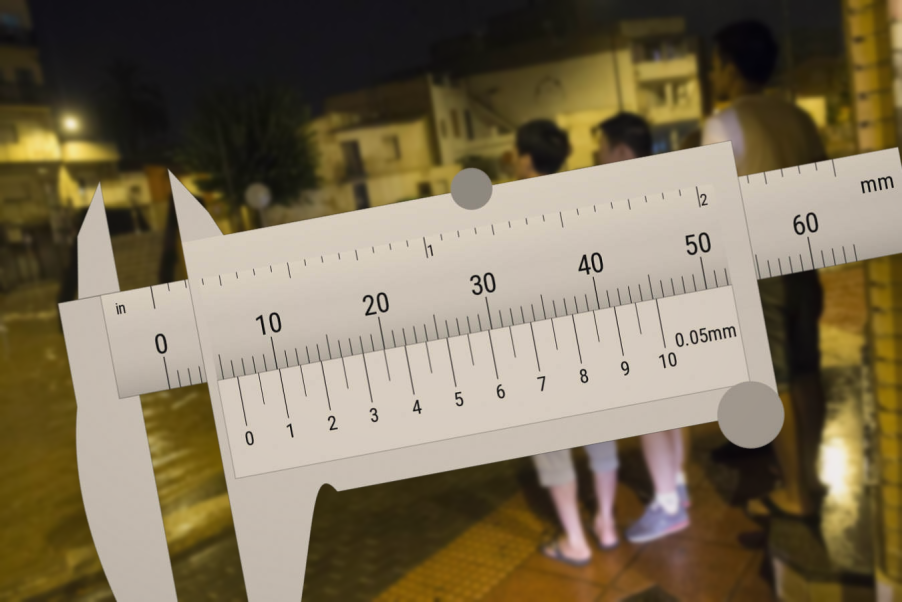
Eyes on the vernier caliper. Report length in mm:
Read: 6.3 mm
